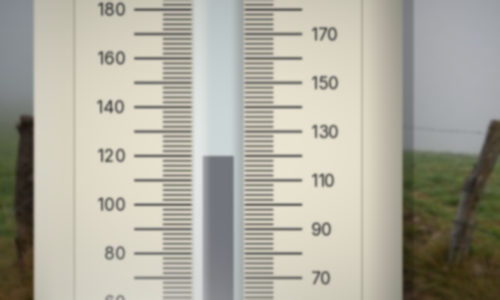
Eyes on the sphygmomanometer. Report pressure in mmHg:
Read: 120 mmHg
